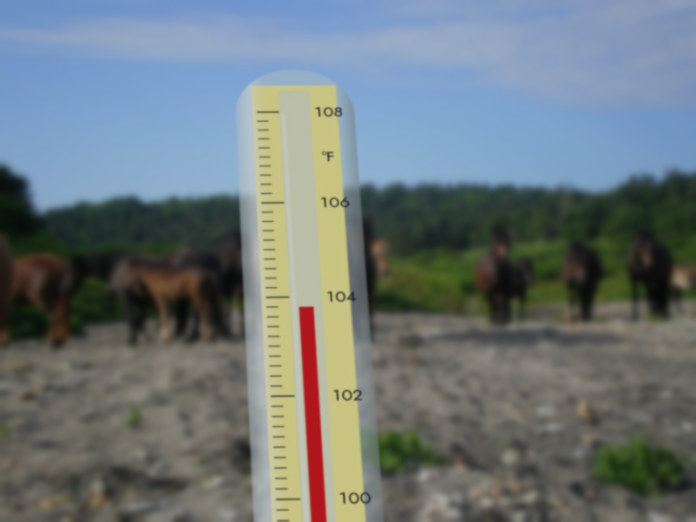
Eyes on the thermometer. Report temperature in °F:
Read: 103.8 °F
